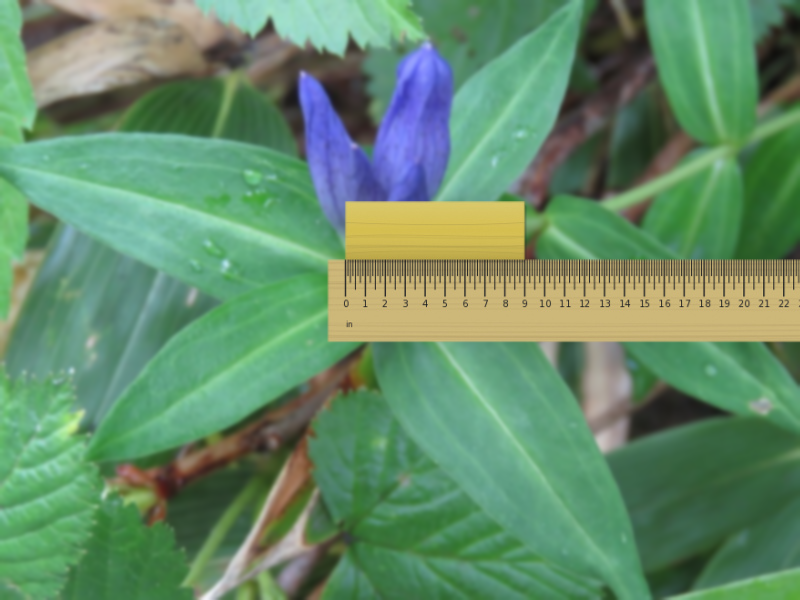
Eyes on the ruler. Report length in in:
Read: 9 in
